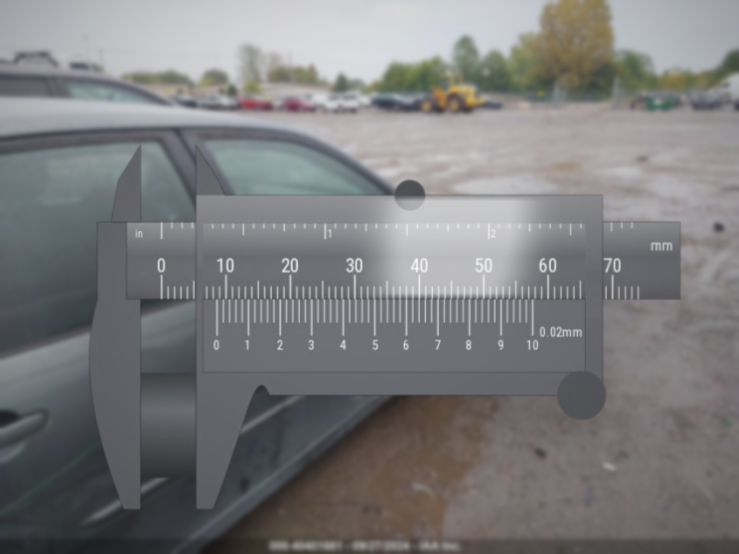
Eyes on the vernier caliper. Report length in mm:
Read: 8.6 mm
